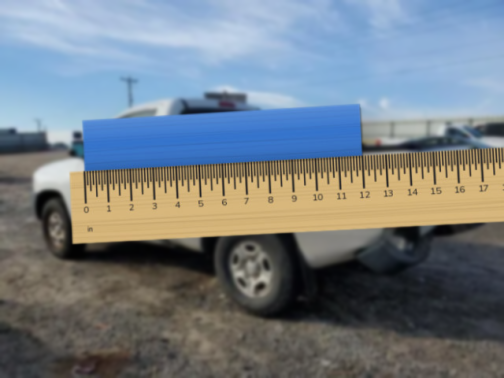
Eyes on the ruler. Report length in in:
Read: 12 in
